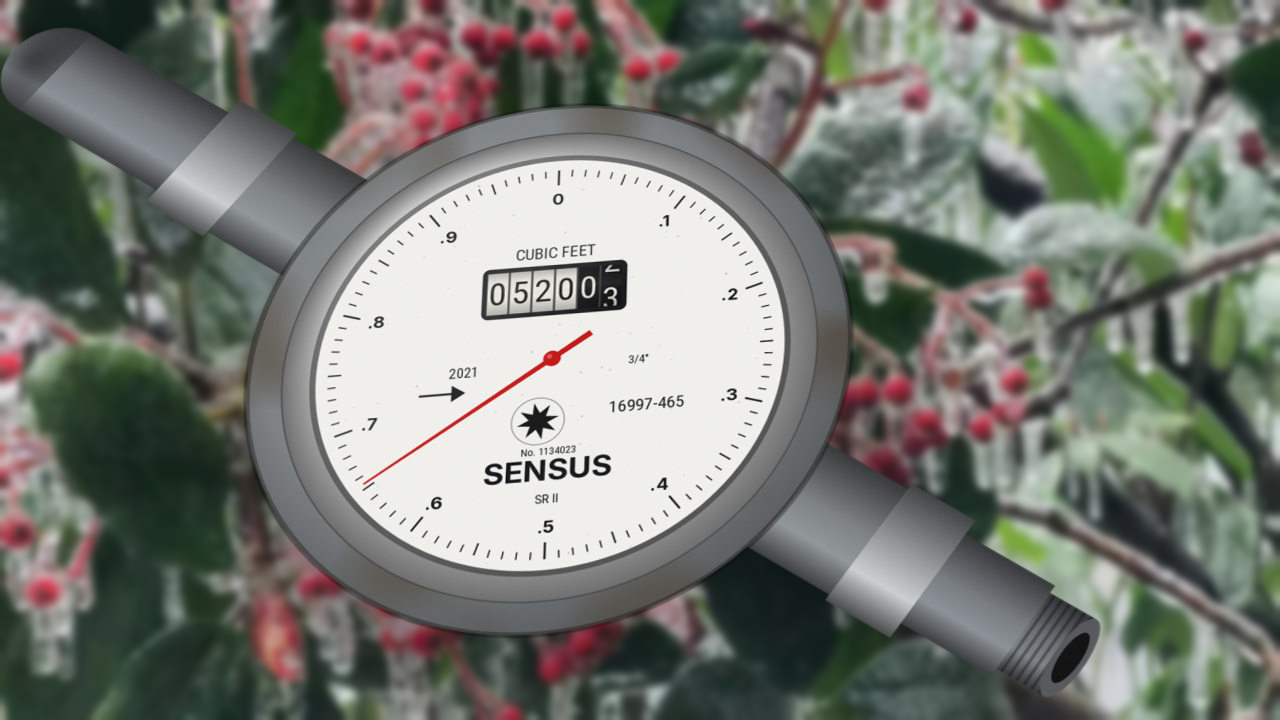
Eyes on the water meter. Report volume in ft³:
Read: 52002.65 ft³
